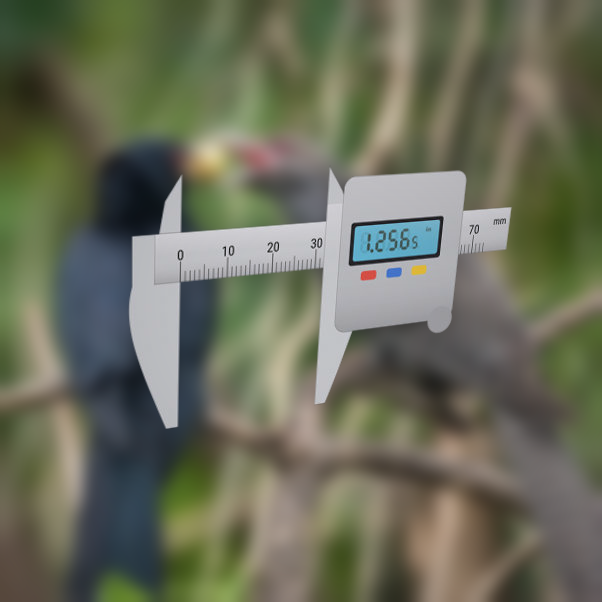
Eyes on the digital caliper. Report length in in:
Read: 1.2565 in
